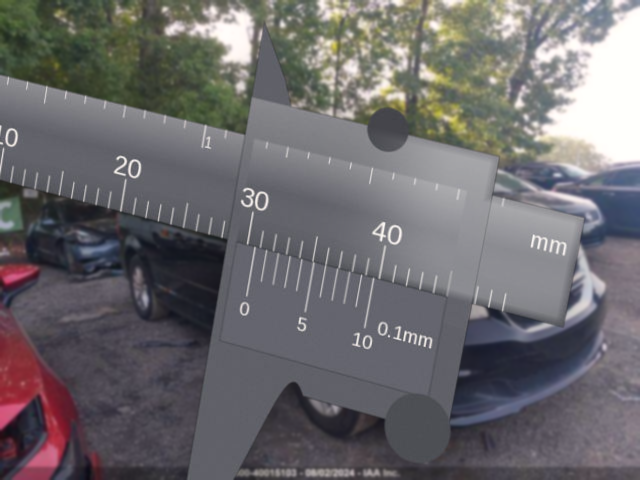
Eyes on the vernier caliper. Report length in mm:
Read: 30.6 mm
